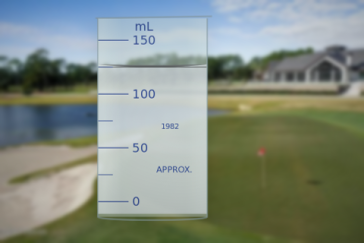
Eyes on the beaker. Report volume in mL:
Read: 125 mL
